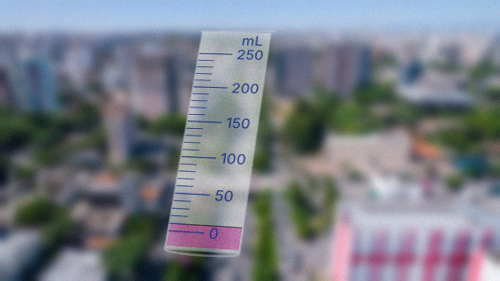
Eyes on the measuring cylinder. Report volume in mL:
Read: 10 mL
